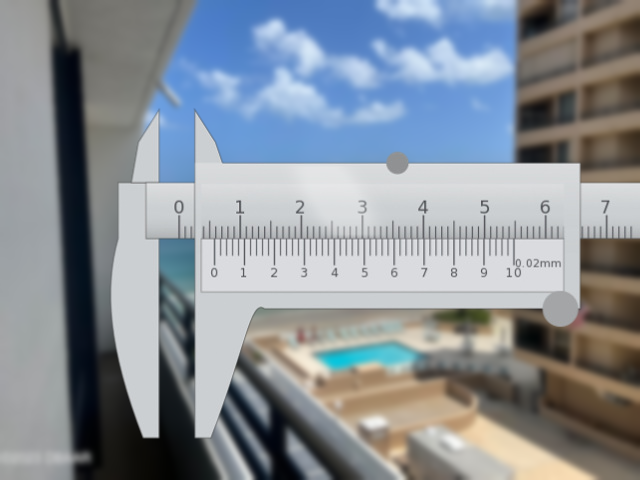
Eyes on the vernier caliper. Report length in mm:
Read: 5.8 mm
